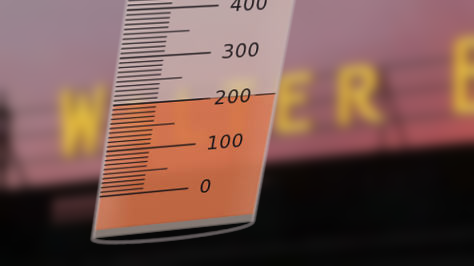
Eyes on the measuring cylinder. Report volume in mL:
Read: 200 mL
